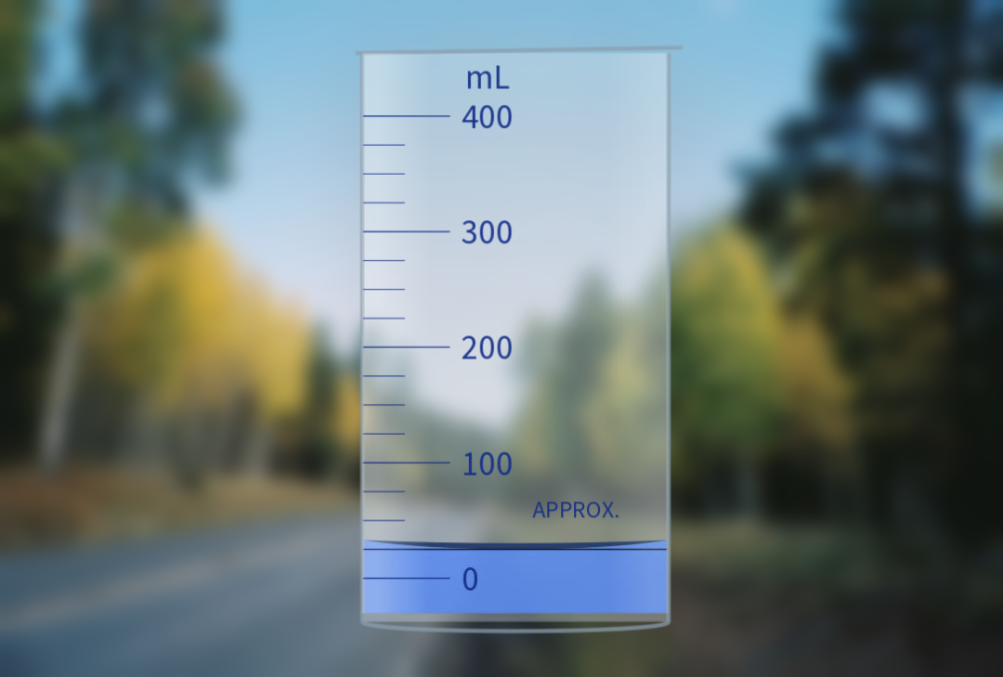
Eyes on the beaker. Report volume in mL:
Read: 25 mL
